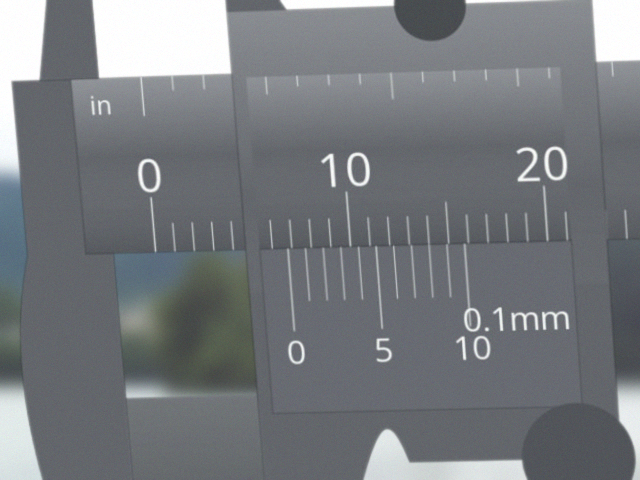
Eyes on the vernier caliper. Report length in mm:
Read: 6.8 mm
